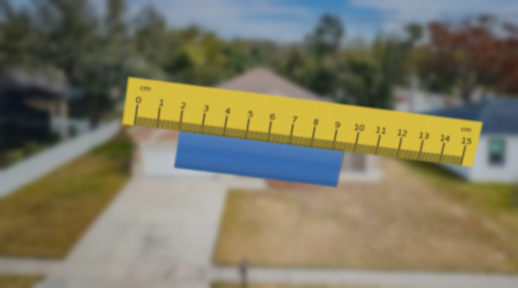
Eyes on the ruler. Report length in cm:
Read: 7.5 cm
